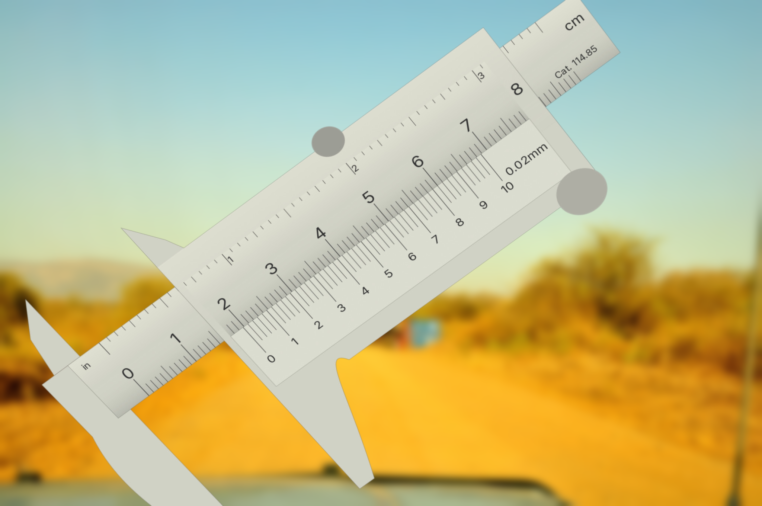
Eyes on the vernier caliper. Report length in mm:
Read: 19.8 mm
